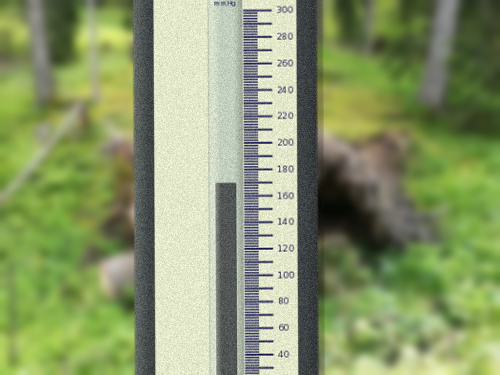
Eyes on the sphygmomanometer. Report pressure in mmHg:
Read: 170 mmHg
